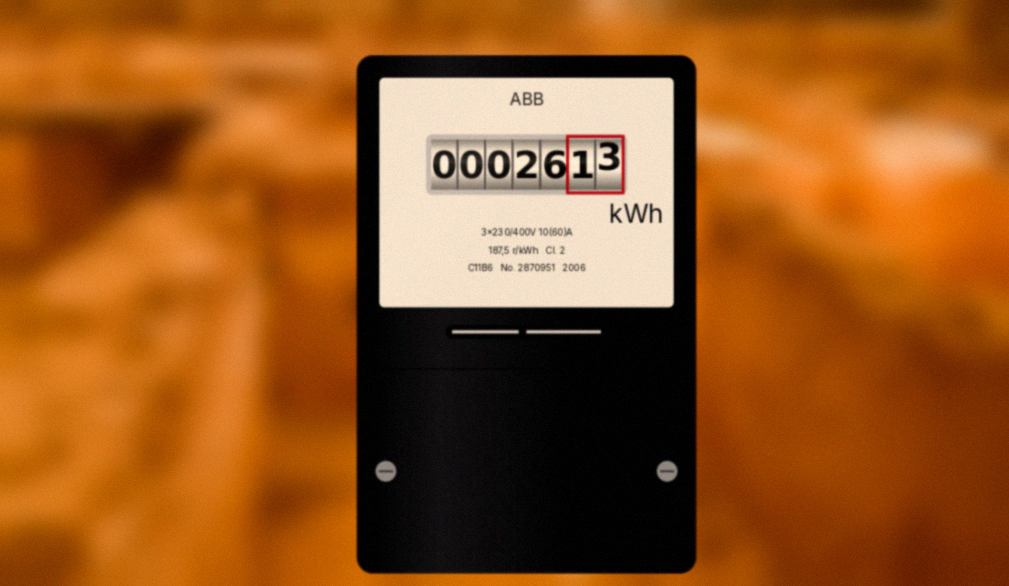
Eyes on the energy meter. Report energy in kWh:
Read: 26.13 kWh
